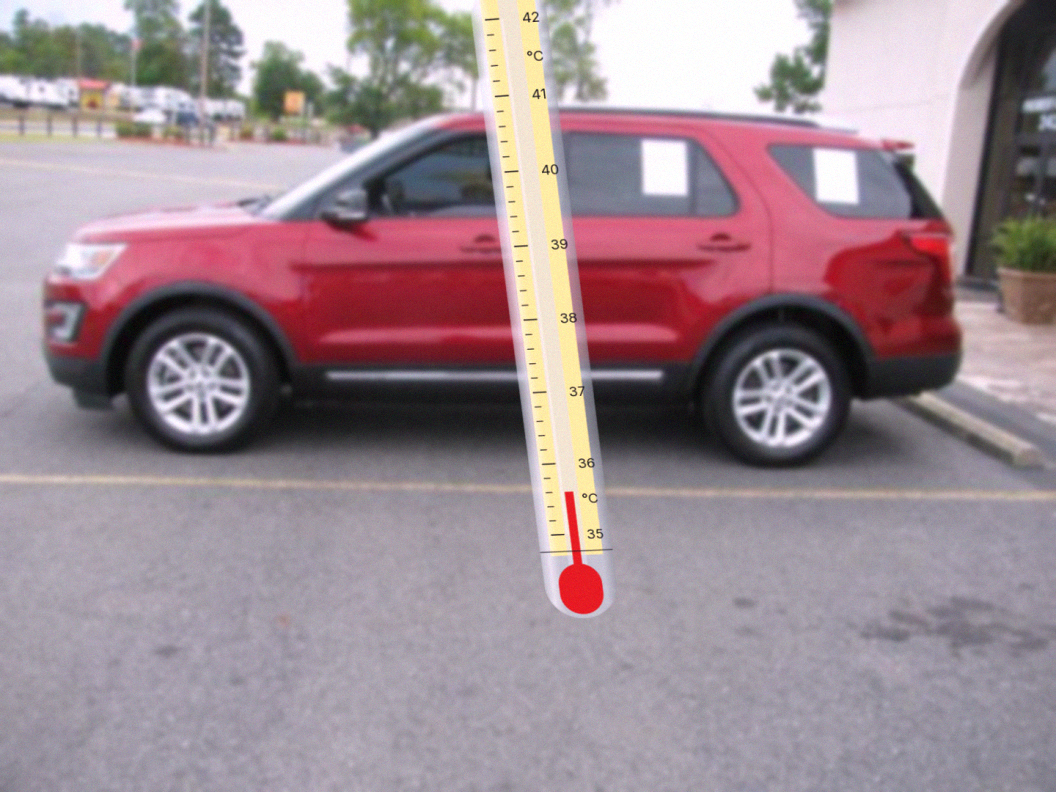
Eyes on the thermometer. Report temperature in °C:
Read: 35.6 °C
